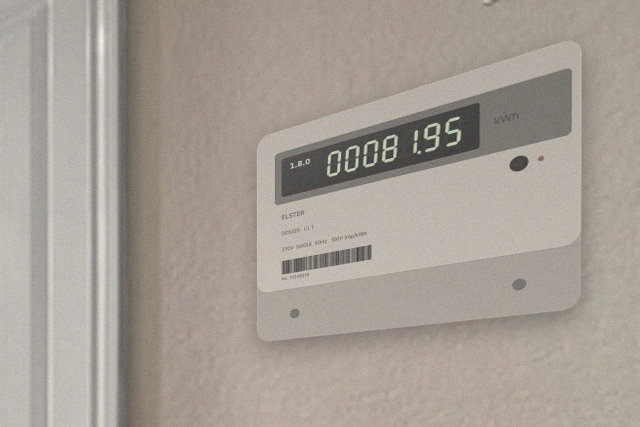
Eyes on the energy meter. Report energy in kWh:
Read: 81.95 kWh
